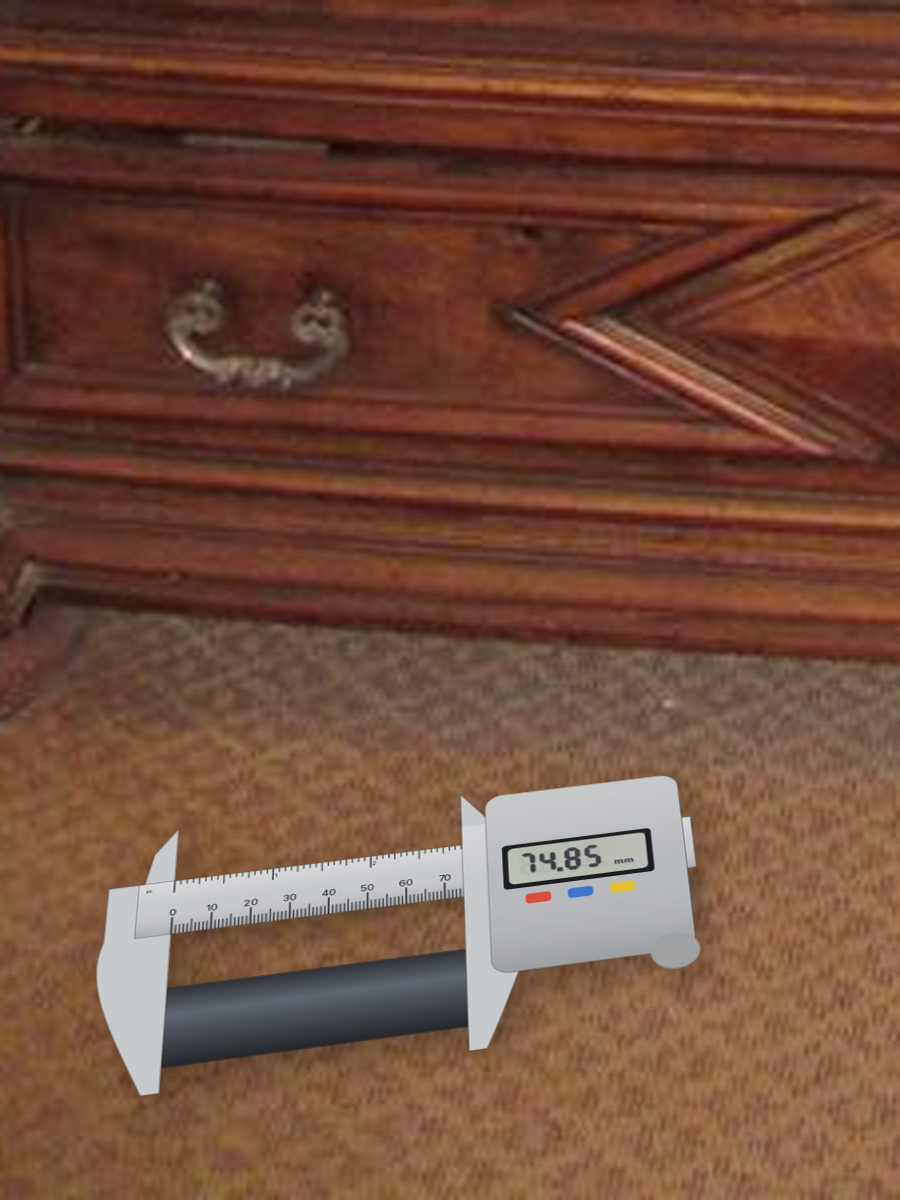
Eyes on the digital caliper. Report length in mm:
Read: 74.85 mm
